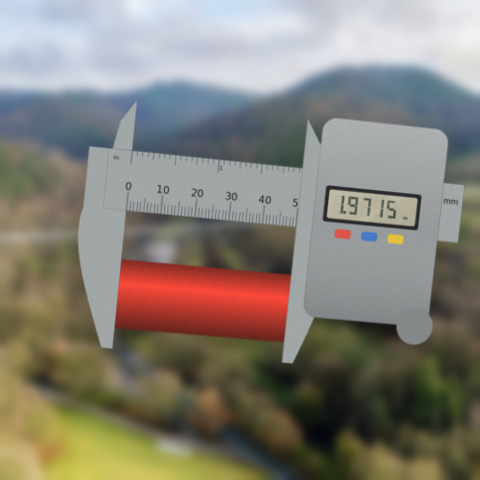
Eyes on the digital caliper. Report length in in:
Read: 1.9715 in
